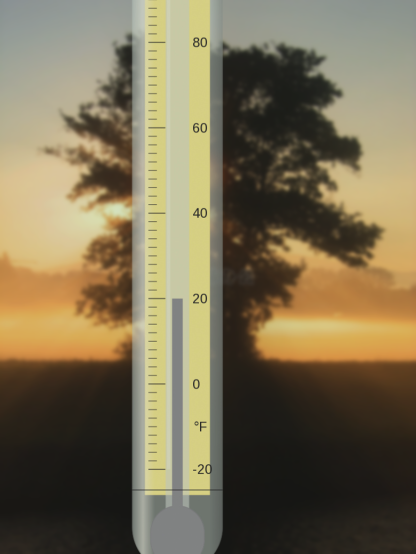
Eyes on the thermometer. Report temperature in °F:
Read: 20 °F
